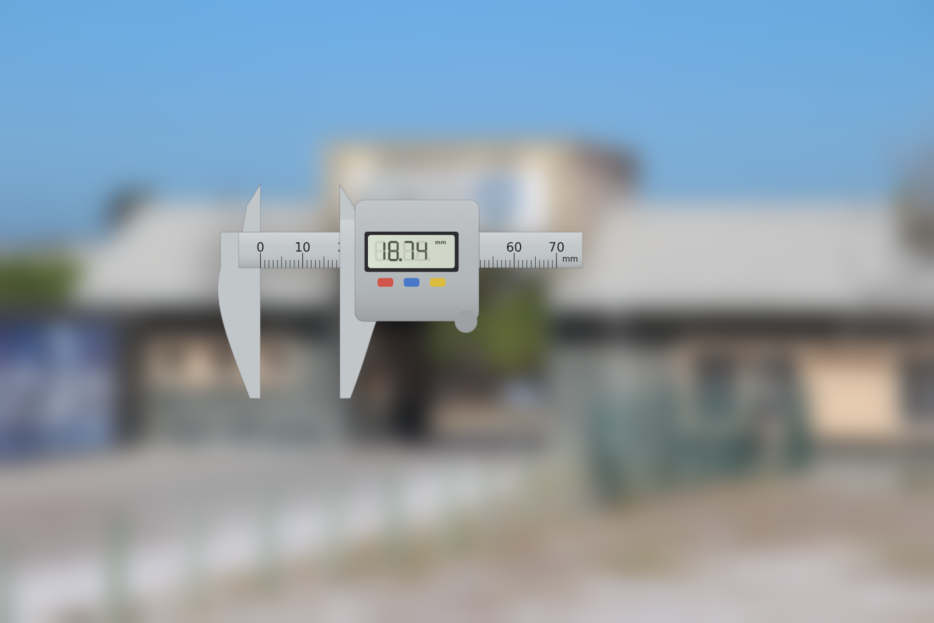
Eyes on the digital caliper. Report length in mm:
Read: 18.74 mm
